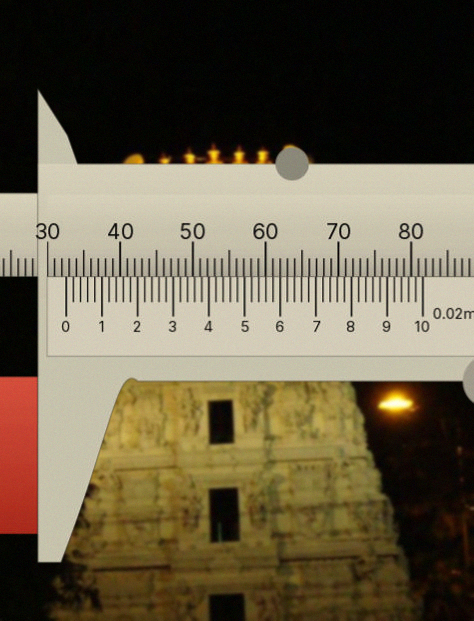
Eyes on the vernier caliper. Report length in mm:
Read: 32.6 mm
